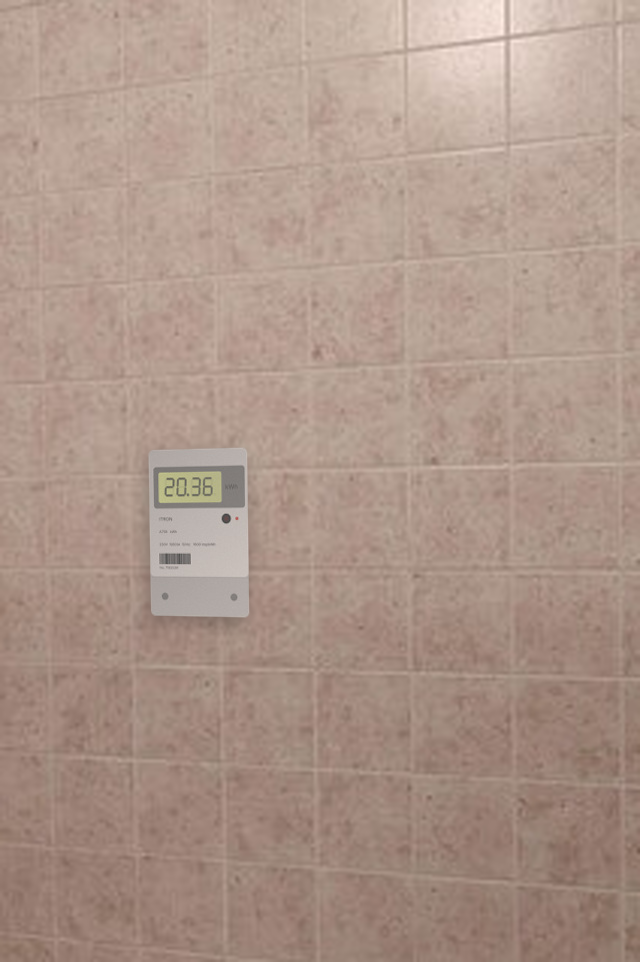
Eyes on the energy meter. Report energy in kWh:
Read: 20.36 kWh
